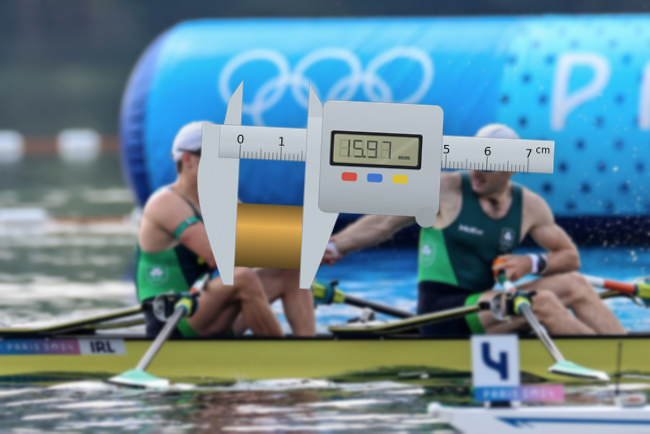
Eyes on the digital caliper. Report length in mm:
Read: 15.97 mm
